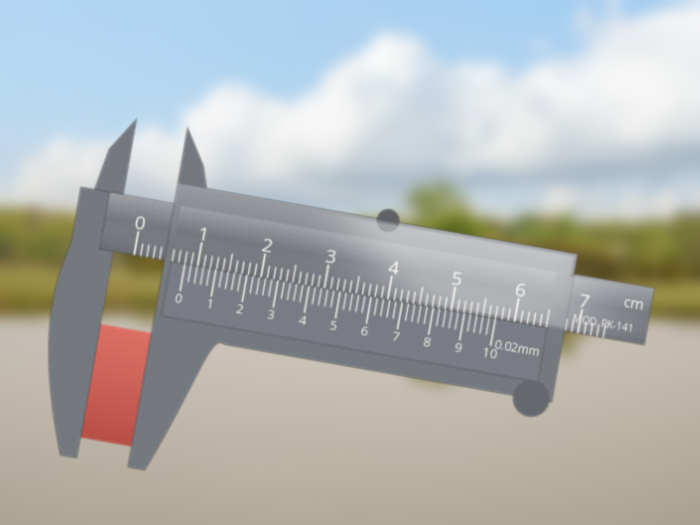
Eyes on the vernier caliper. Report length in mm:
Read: 8.0 mm
